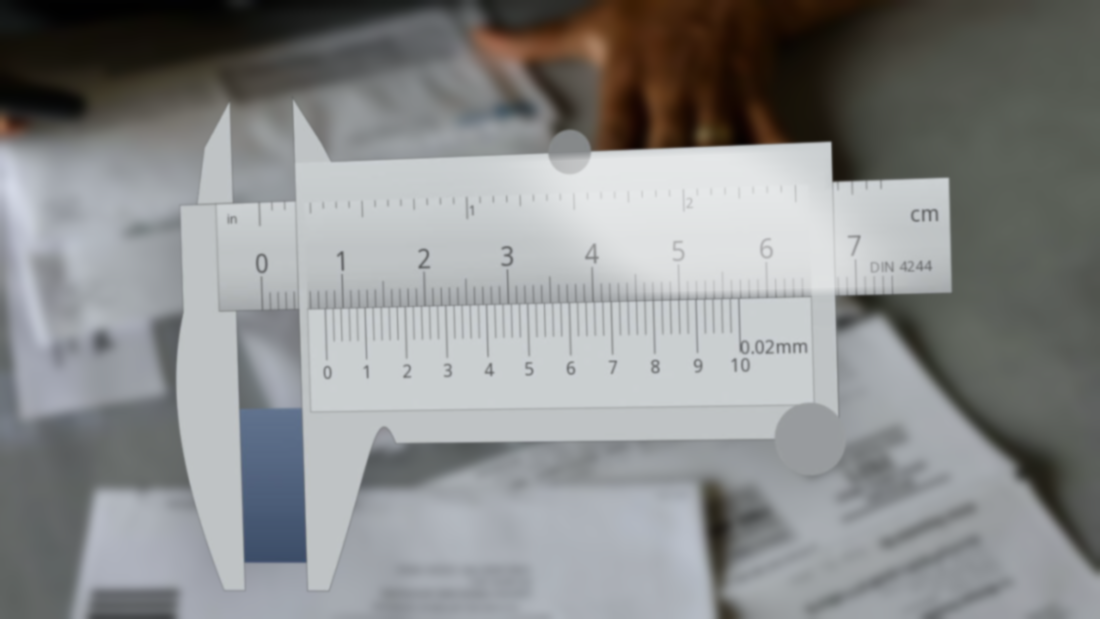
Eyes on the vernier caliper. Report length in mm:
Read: 7.8 mm
